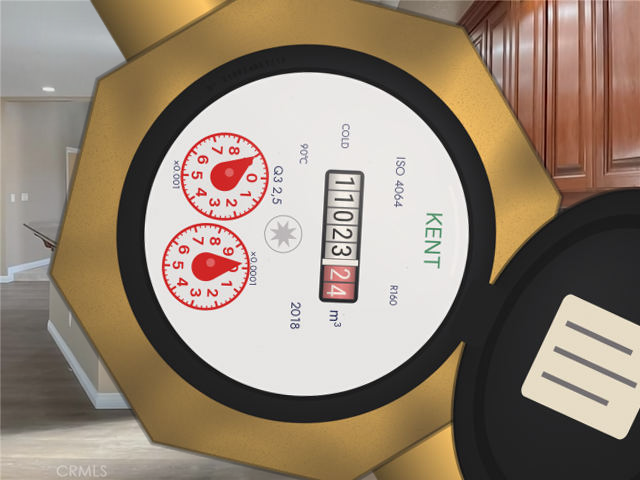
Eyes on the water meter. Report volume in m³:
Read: 11023.2389 m³
